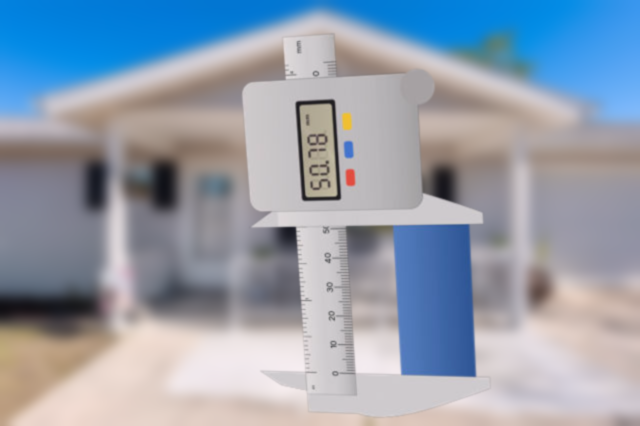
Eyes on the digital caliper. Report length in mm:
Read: 50.78 mm
